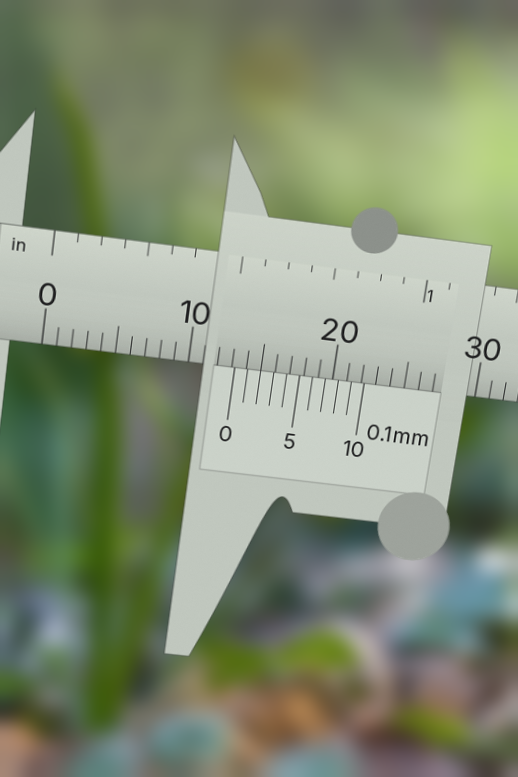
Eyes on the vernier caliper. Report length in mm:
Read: 13.2 mm
